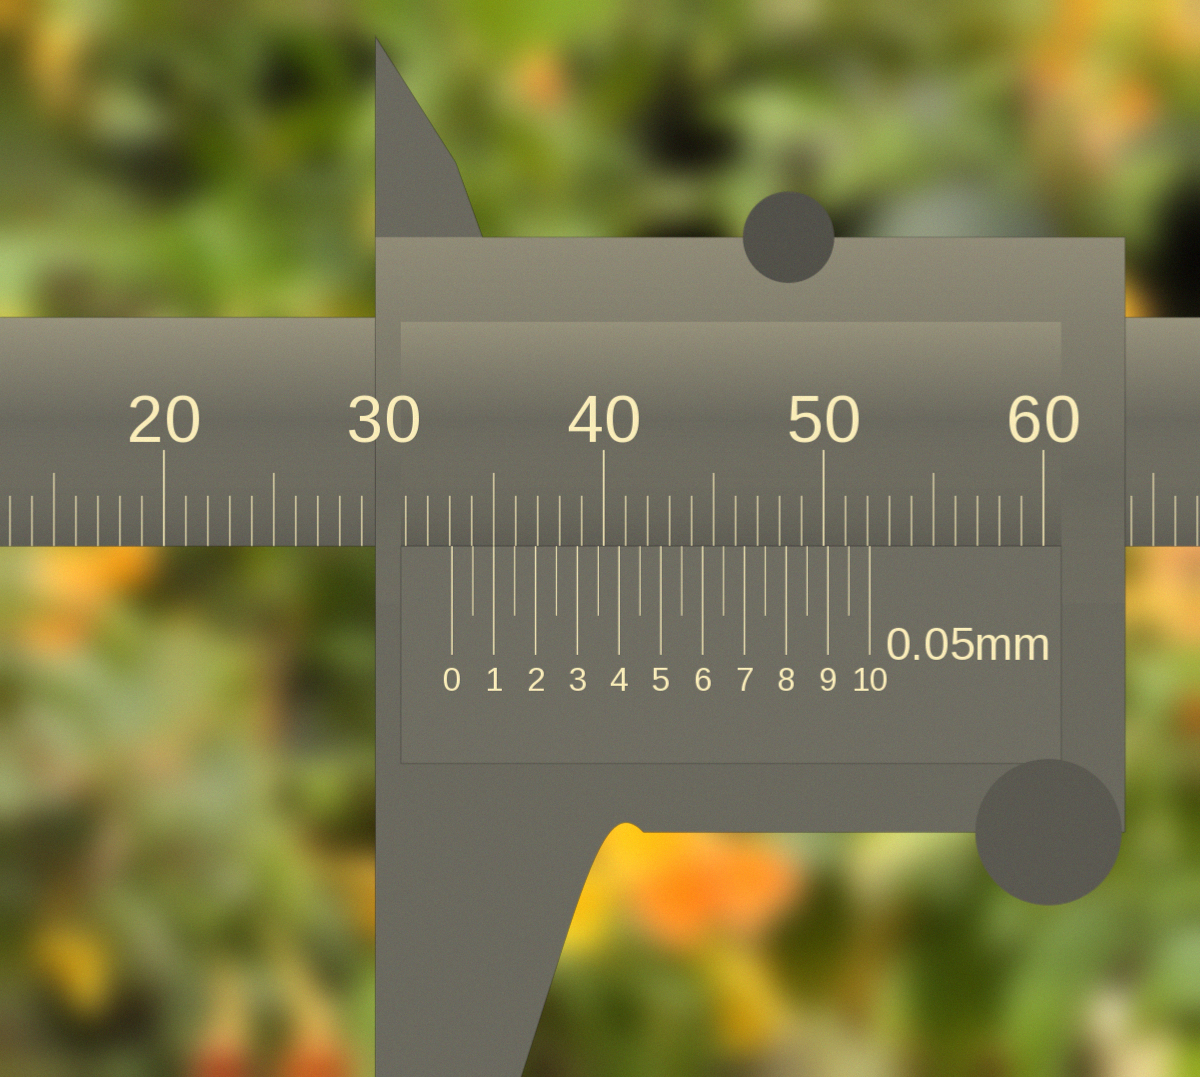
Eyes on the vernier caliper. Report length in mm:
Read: 33.1 mm
